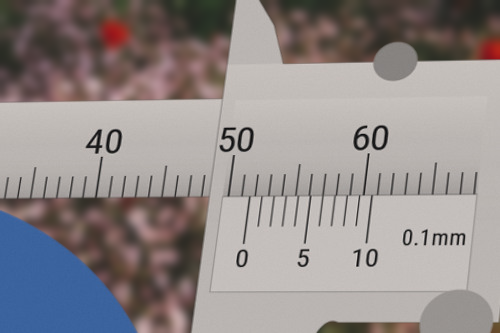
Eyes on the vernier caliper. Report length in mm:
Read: 51.6 mm
